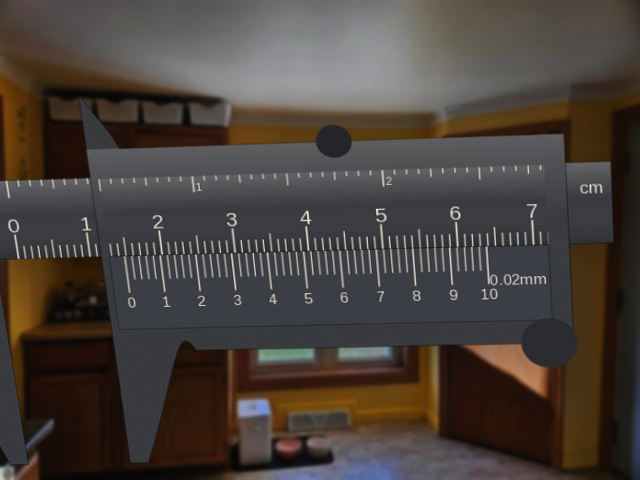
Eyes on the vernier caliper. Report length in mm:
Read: 14.8 mm
